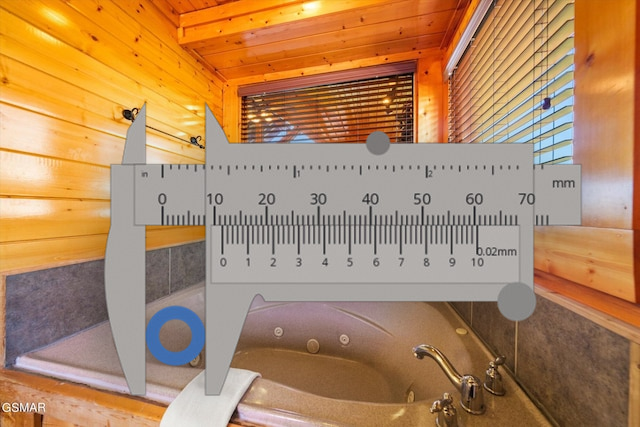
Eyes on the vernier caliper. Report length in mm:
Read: 11.5 mm
